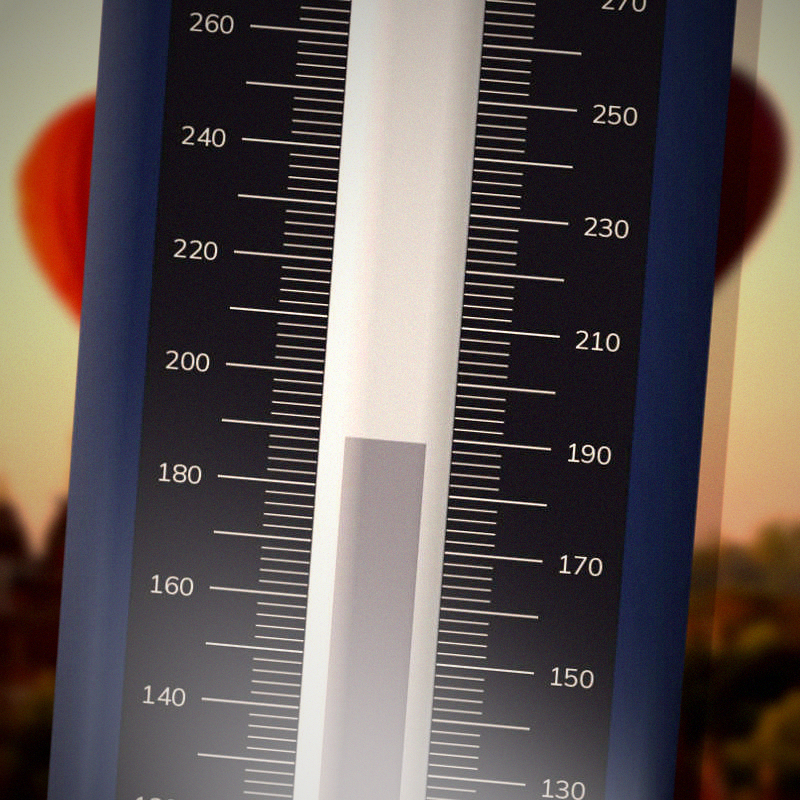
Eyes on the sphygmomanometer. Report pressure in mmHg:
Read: 189 mmHg
